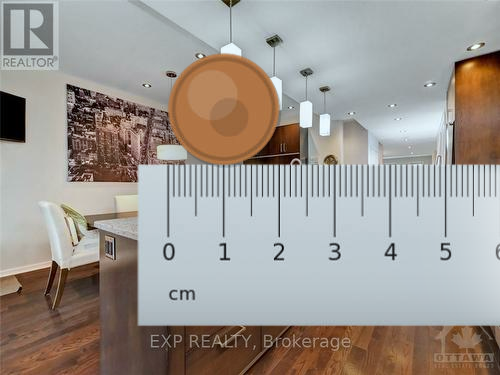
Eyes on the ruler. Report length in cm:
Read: 2 cm
